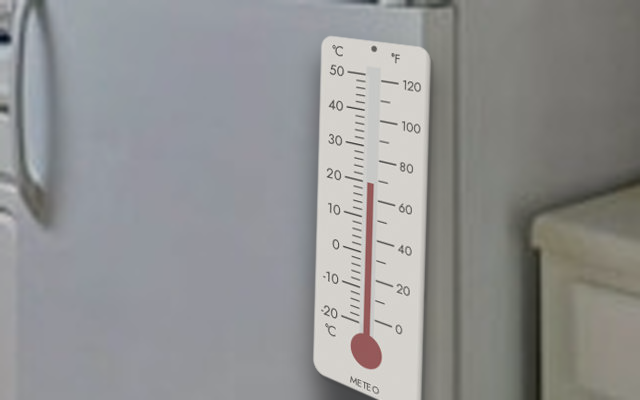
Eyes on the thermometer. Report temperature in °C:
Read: 20 °C
